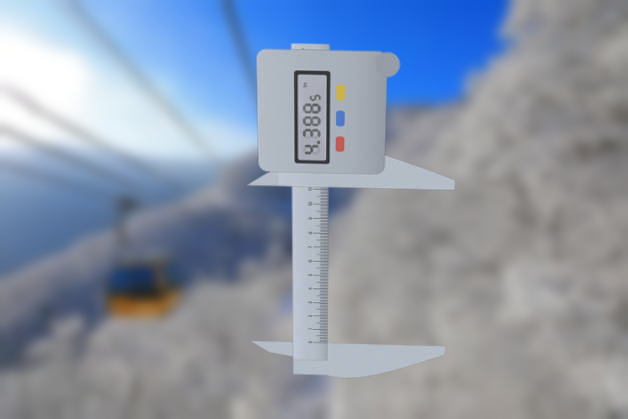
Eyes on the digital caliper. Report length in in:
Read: 4.3885 in
